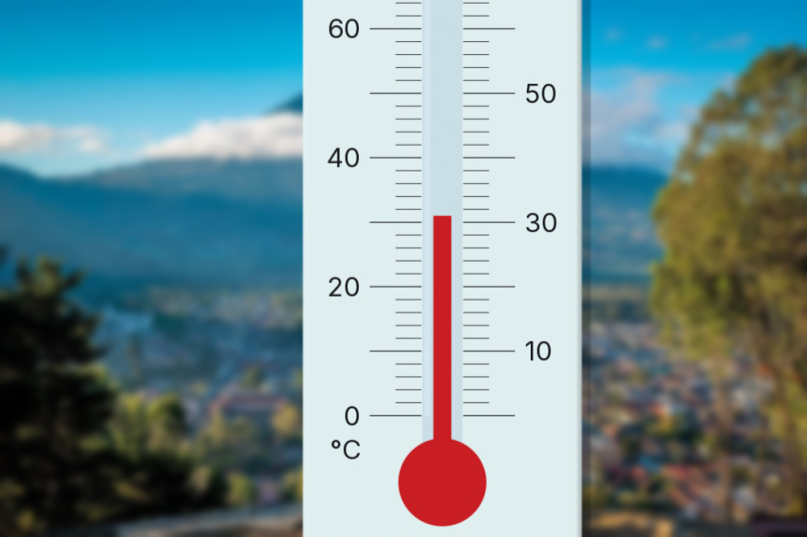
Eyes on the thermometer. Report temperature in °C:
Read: 31 °C
